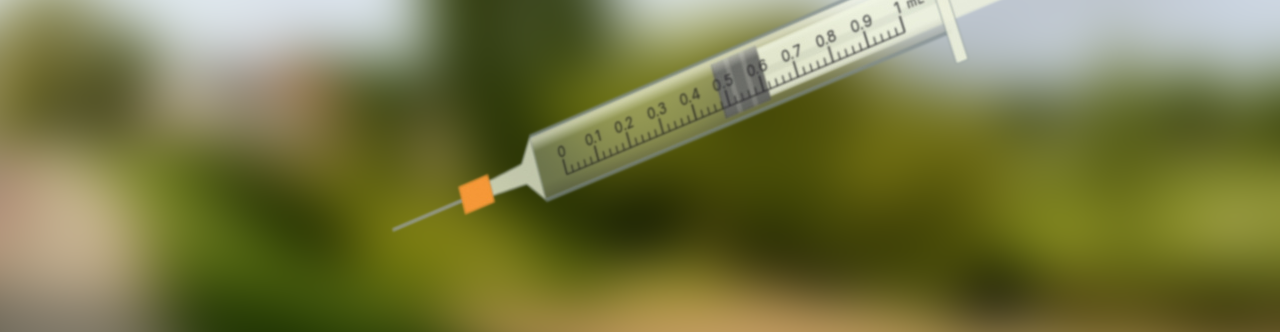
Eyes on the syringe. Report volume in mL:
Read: 0.48 mL
